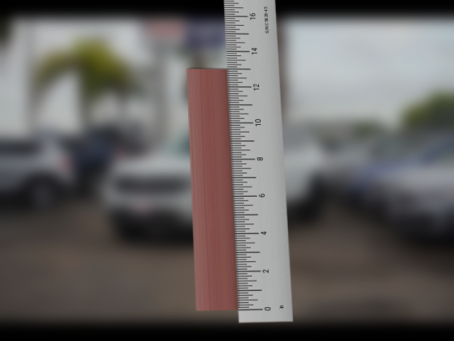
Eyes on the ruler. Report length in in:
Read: 13 in
